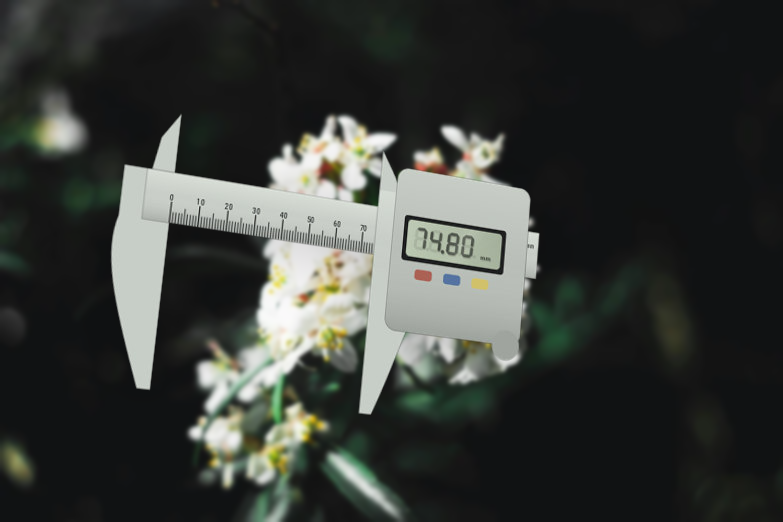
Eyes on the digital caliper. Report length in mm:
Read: 74.80 mm
